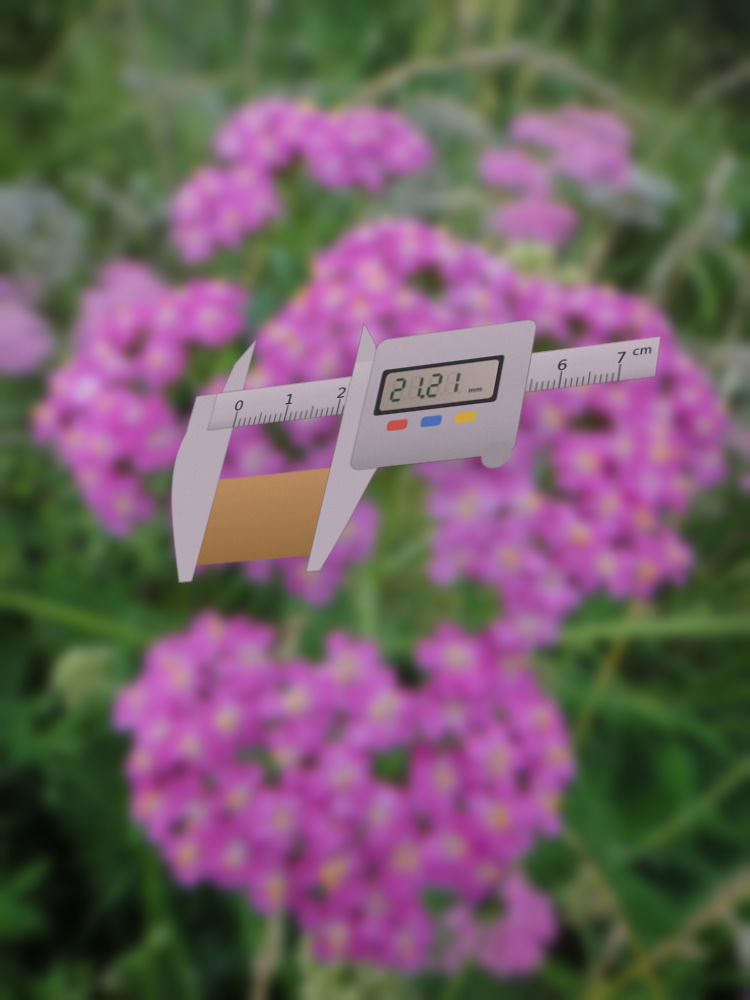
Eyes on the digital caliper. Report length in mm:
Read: 21.21 mm
